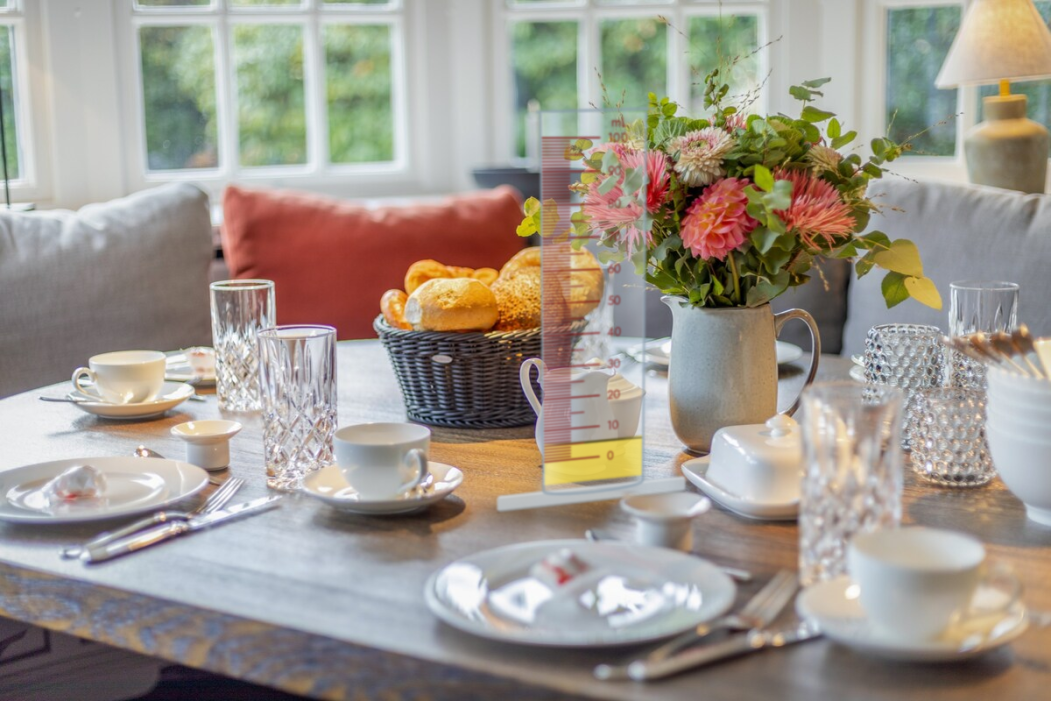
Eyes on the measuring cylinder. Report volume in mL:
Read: 5 mL
